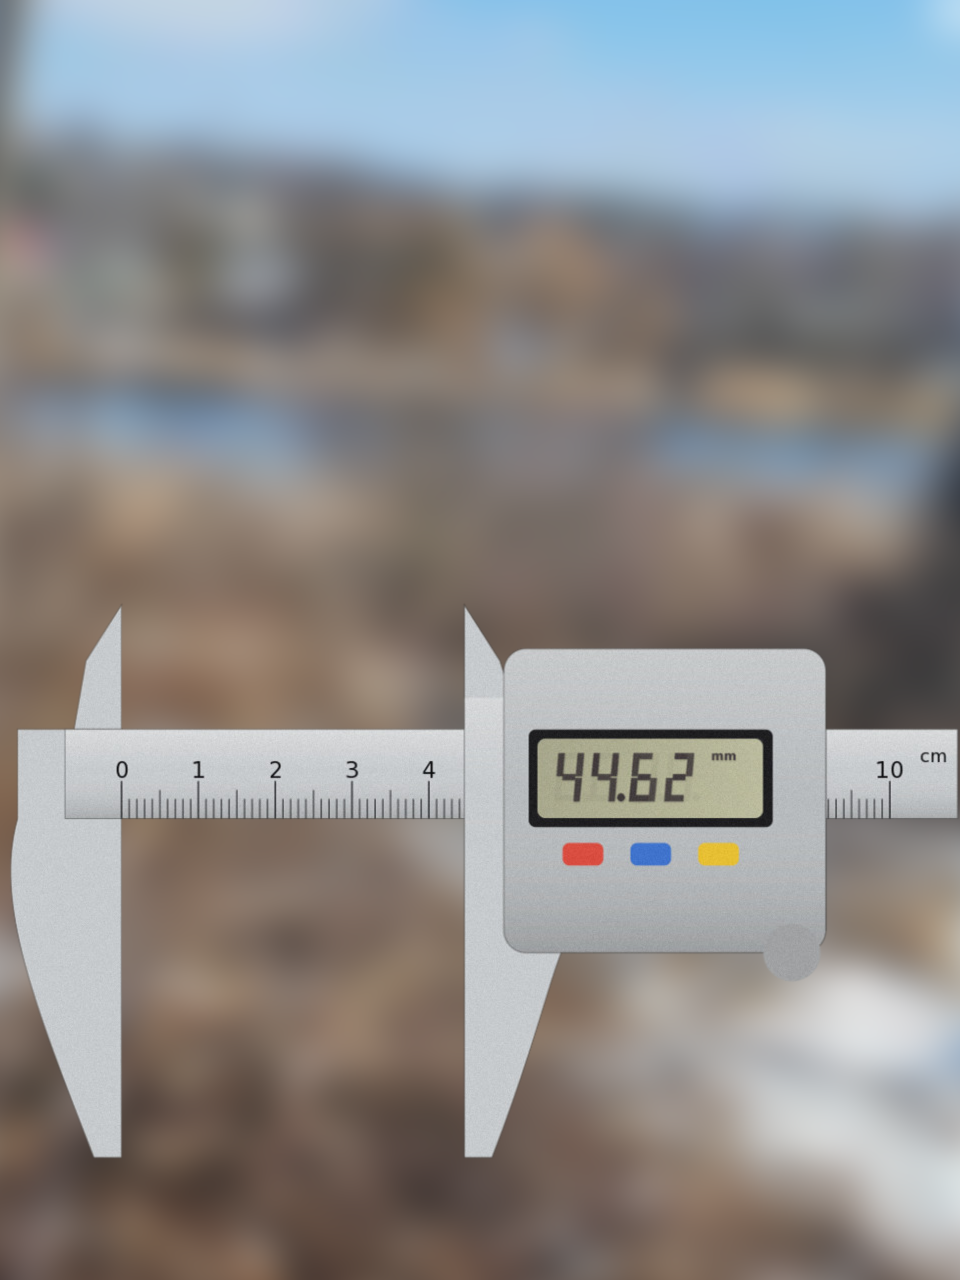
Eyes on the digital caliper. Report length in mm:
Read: 44.62 mm
